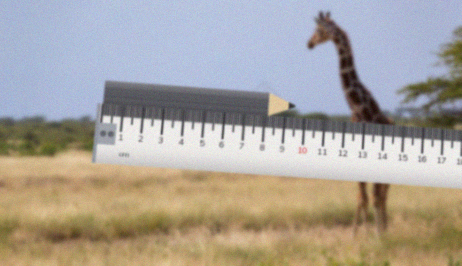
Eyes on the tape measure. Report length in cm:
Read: 9.5 cm
